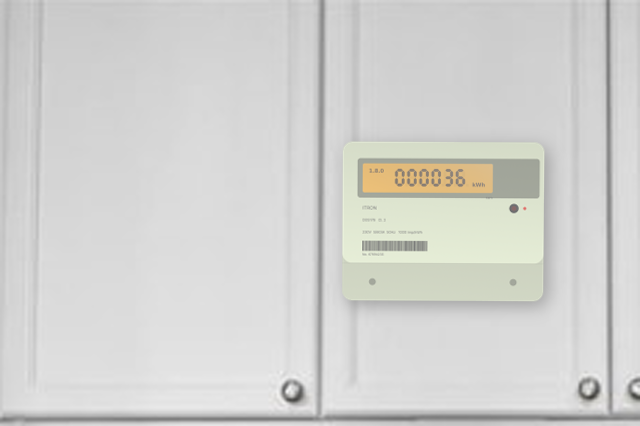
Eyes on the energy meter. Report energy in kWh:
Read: 36 kWh
